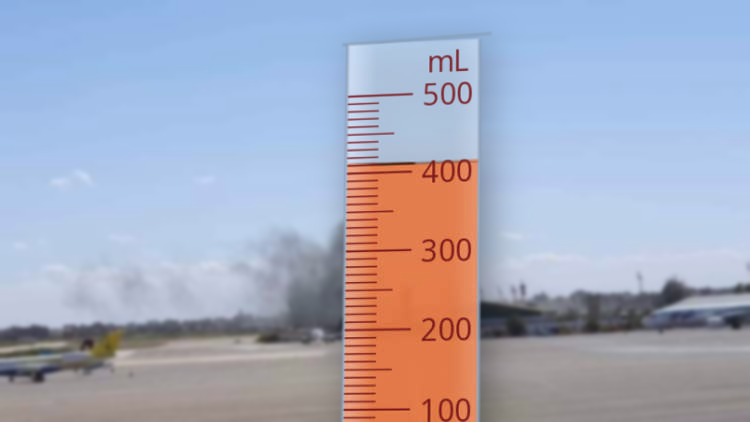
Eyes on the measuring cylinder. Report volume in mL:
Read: 410 mL
